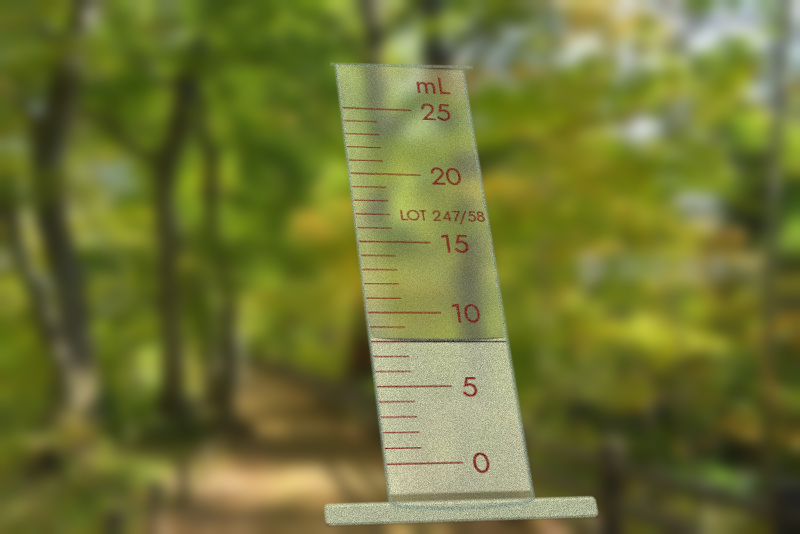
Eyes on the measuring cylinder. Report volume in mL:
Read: 8 mL
